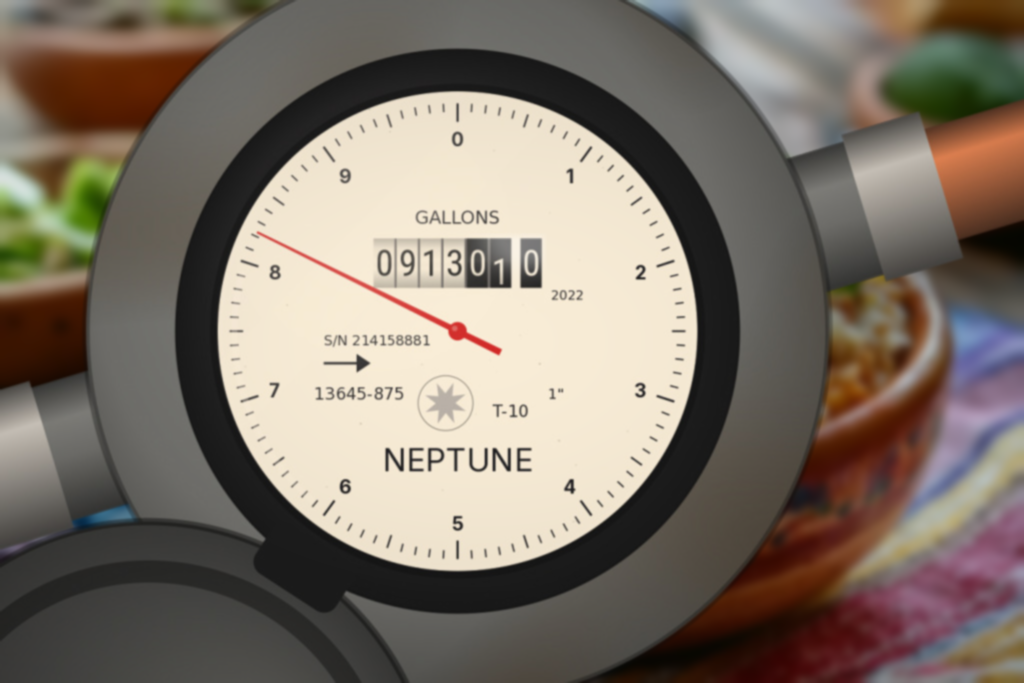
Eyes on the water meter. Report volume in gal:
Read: 913008.2 gal
